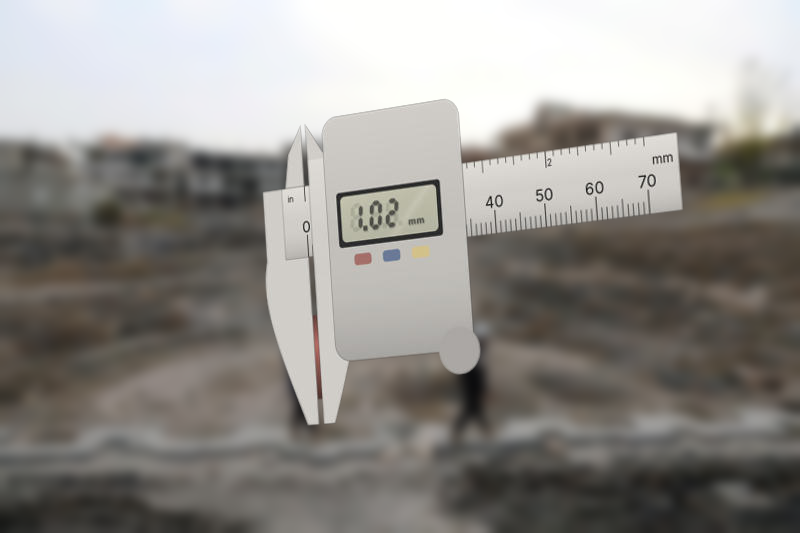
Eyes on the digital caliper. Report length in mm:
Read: 1.02 mm
